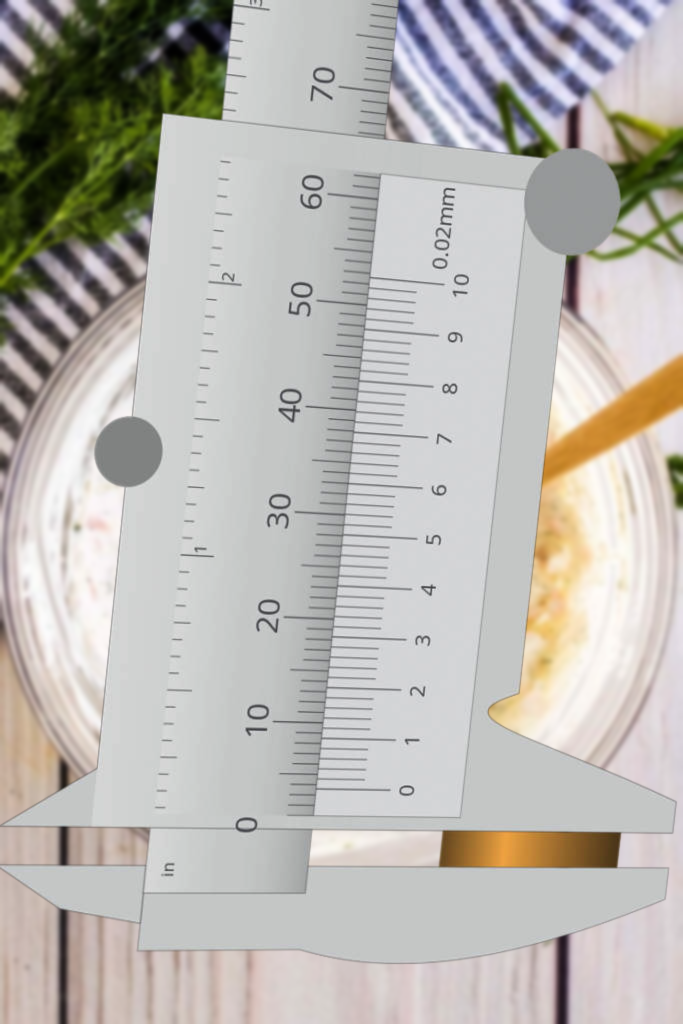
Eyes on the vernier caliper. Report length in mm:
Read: 3.6 mm
